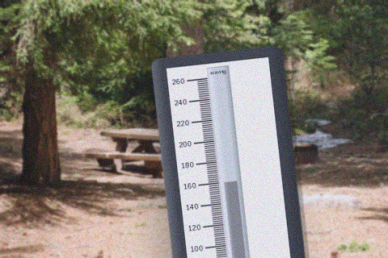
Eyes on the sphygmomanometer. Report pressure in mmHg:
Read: 160 mmHg
